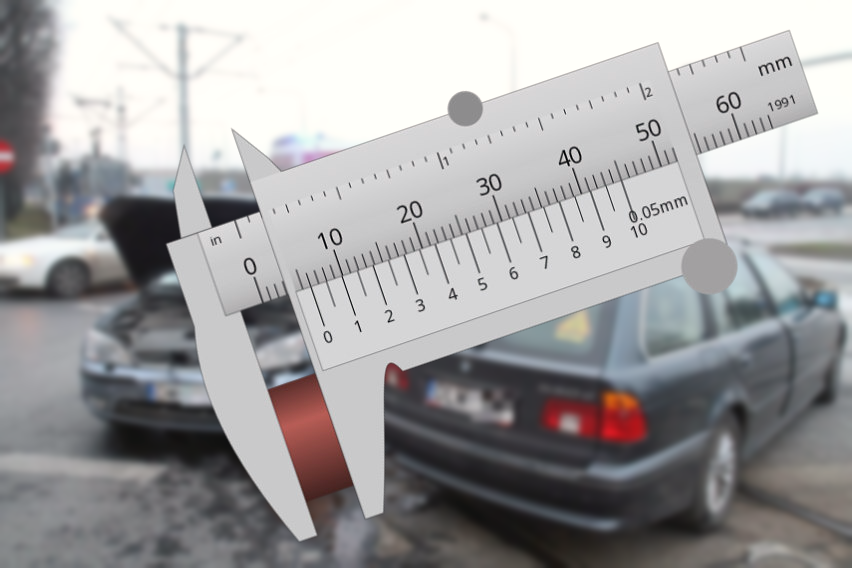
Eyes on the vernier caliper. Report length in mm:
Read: 6.0 mm
